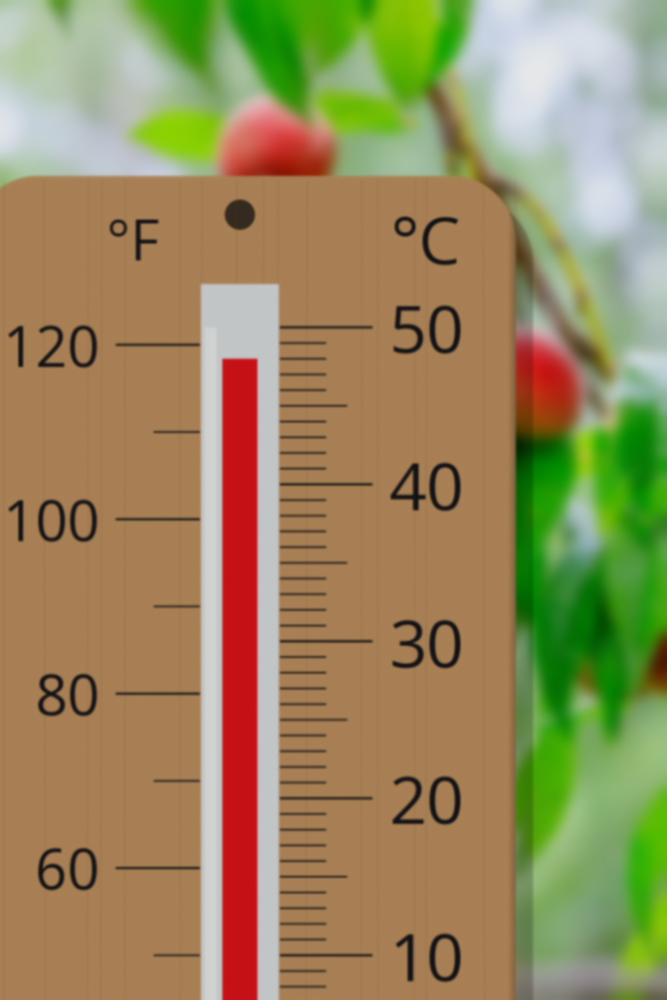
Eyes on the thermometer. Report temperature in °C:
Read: 48 °C
